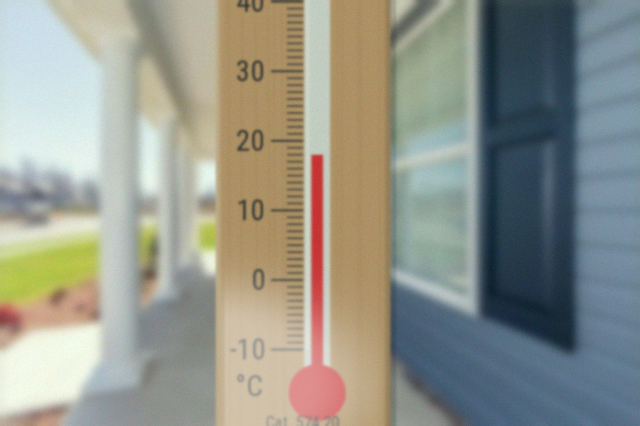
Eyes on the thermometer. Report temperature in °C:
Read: 18 °C
